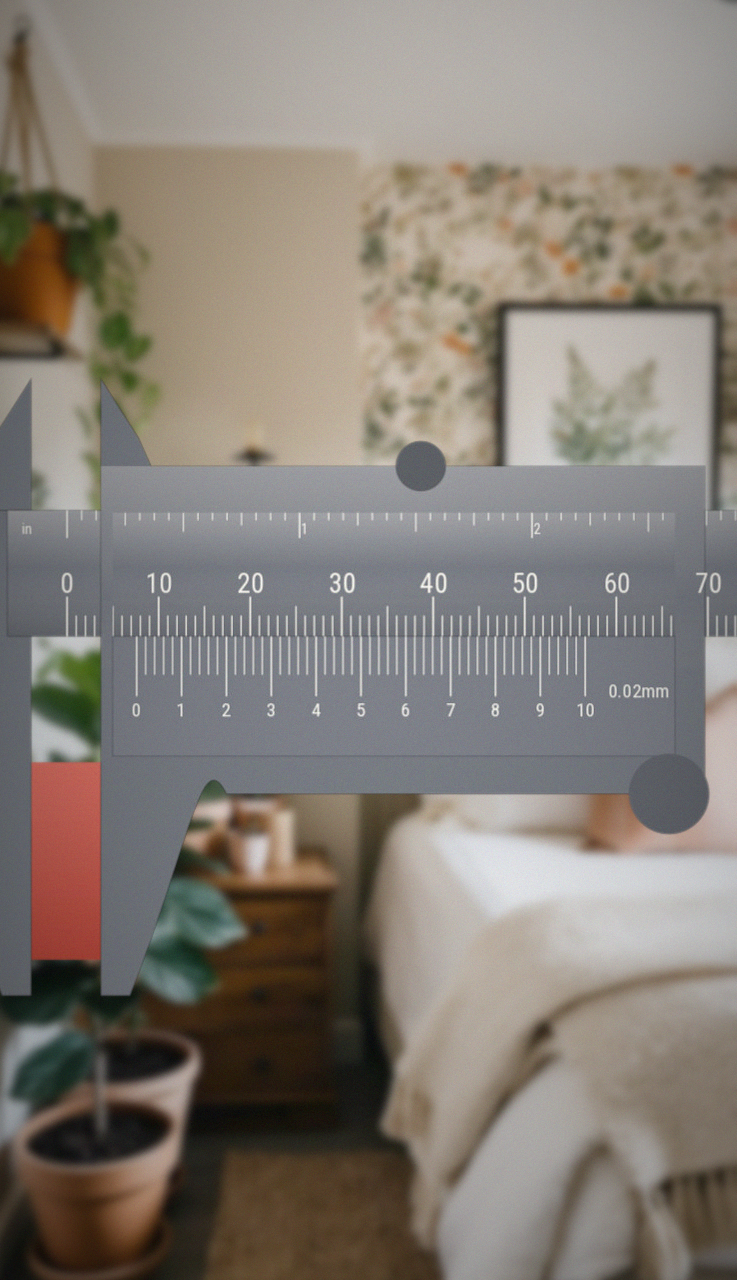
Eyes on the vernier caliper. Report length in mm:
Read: 7.6 mm
